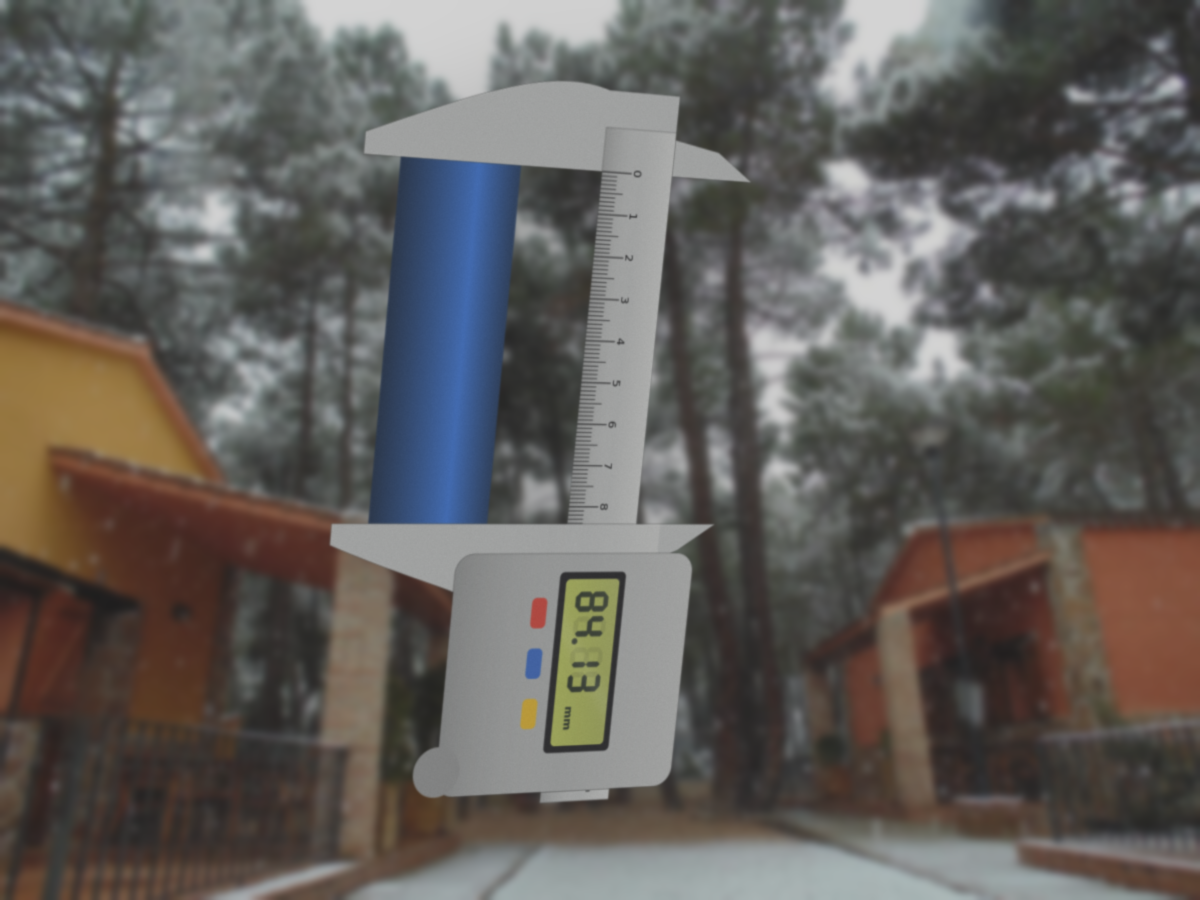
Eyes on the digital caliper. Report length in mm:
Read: 84.13 mm
